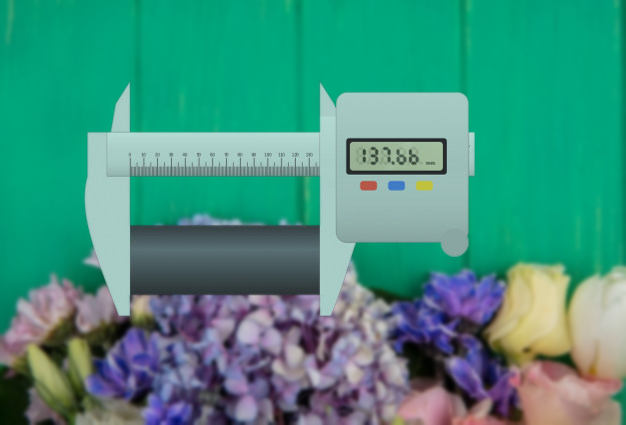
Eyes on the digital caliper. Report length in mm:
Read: 137.66 mm
